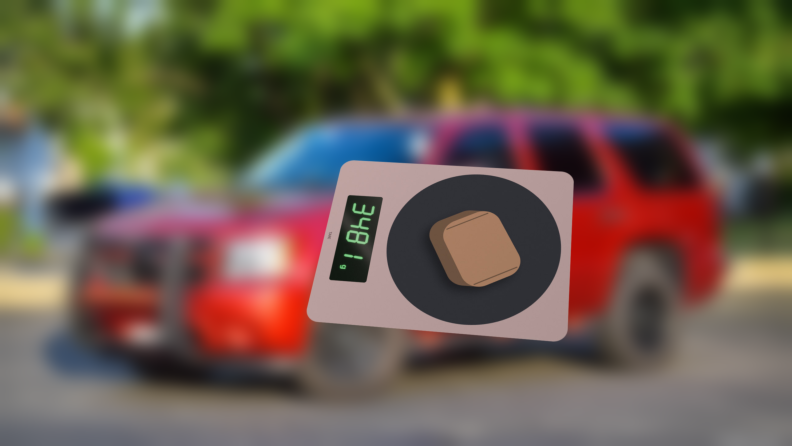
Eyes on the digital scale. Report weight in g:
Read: 3481 g
